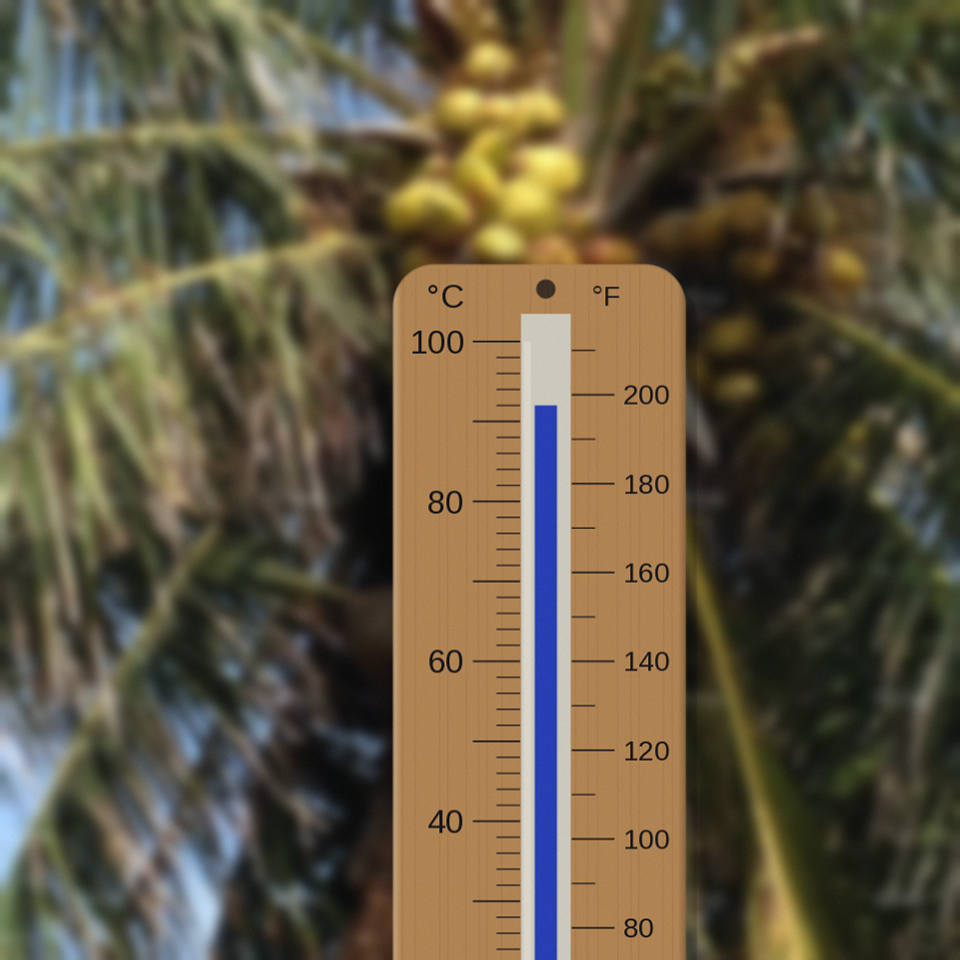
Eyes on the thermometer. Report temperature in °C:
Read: 92 °C
